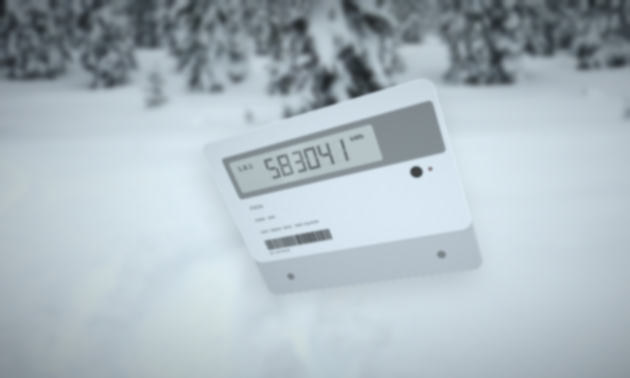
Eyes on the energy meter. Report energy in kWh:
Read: 583041 kWh
